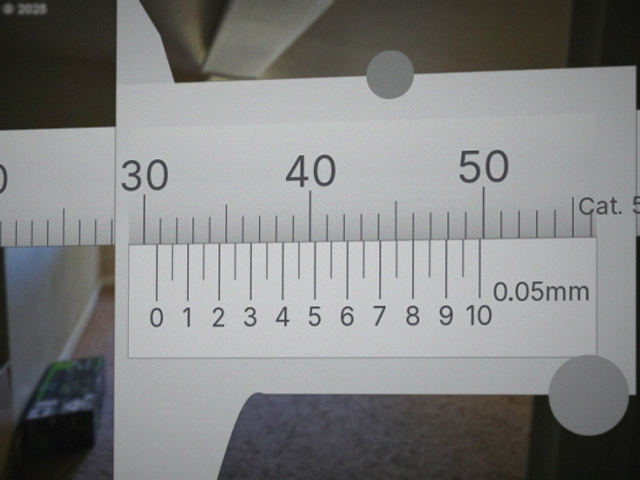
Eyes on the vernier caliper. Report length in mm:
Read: 30.8 mm
